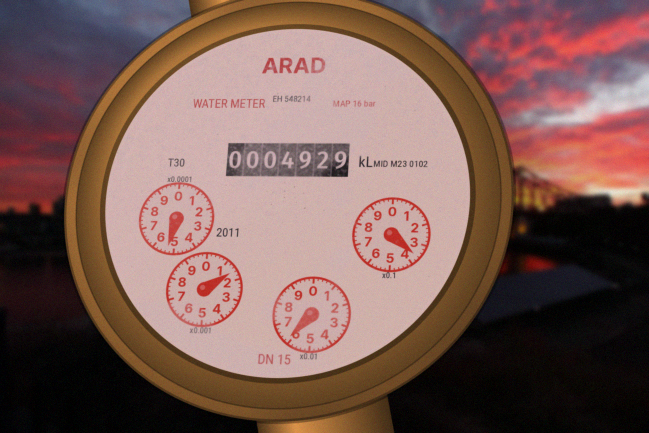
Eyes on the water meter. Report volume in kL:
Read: 4929.3615 kL
